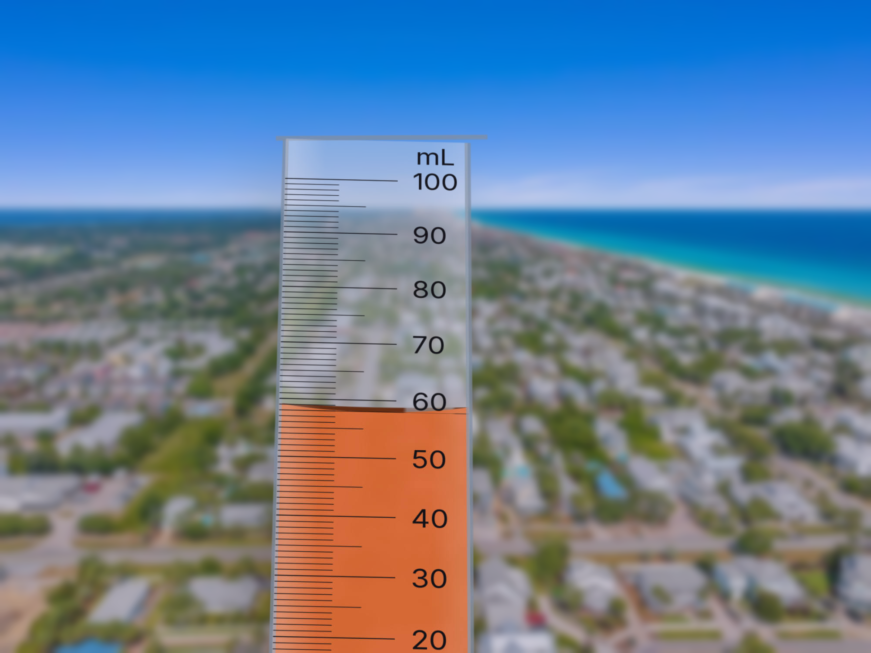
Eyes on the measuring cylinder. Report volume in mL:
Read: 58 mL
